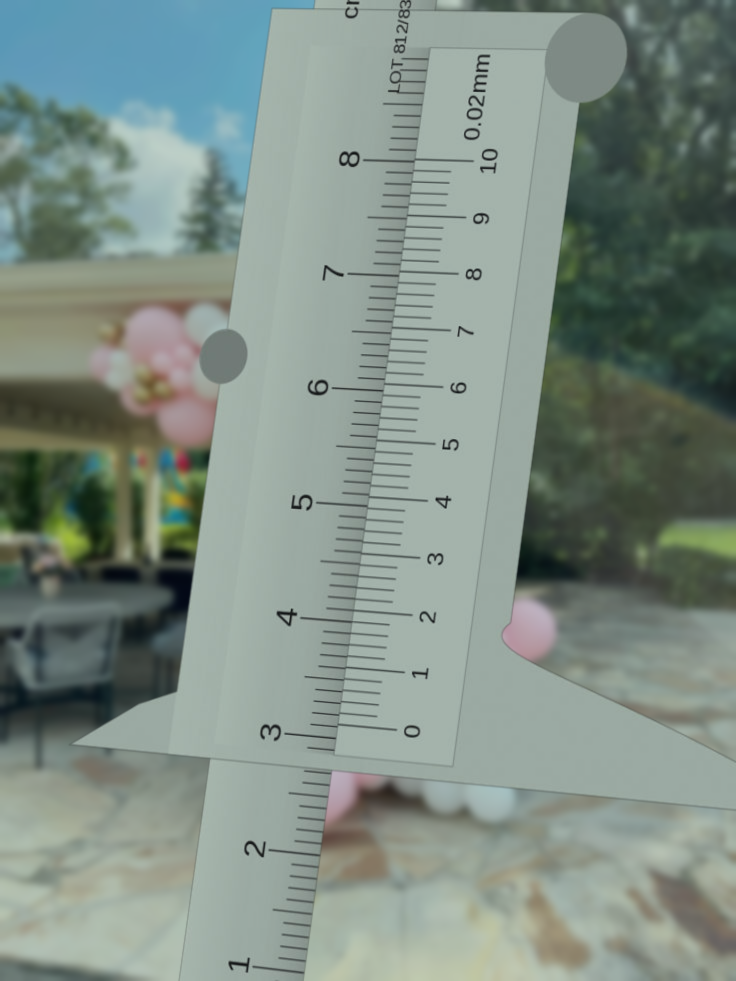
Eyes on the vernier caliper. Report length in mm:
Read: 31.2 mm
